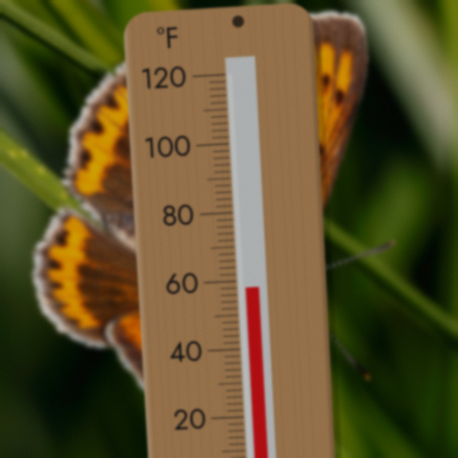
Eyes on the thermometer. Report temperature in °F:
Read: 58 °F
